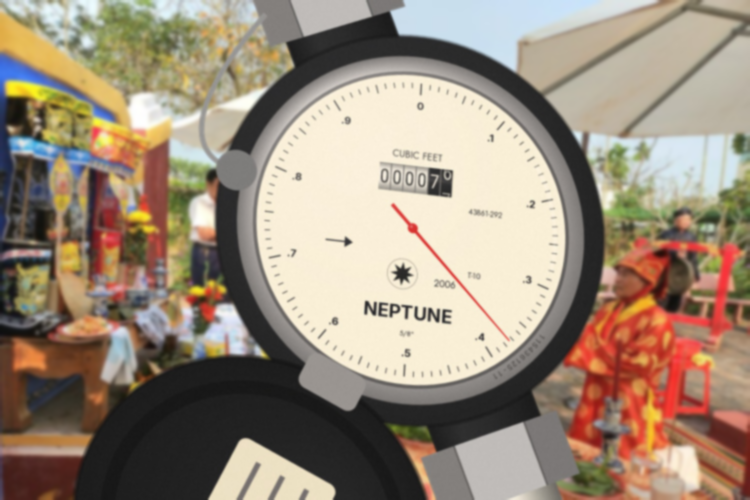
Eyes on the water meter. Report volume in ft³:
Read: 76.37 ft³
